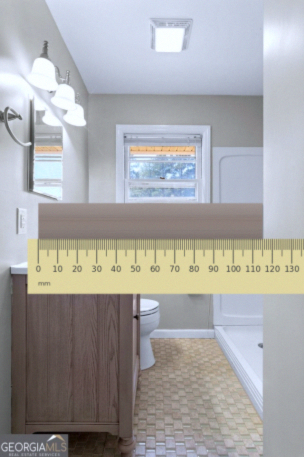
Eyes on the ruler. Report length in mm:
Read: 115 mm
